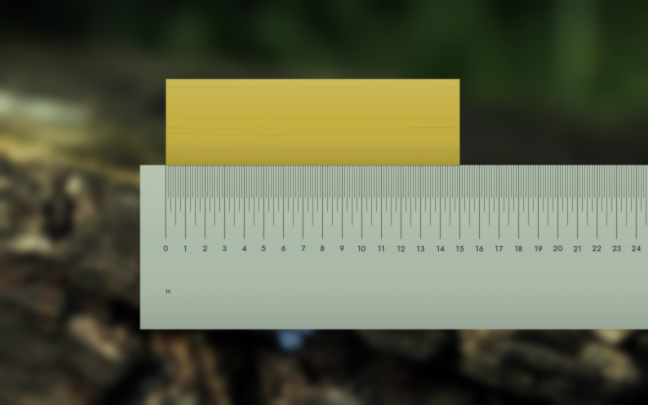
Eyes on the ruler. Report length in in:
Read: 15 in
